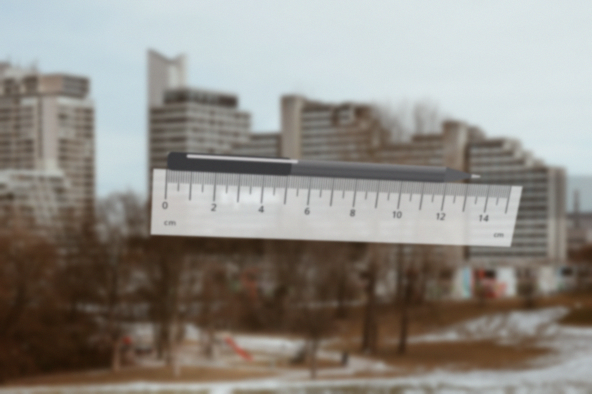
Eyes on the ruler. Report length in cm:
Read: 13.5 cm
